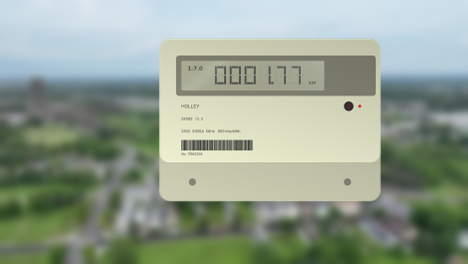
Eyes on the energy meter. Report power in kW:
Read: 1.77 kW
